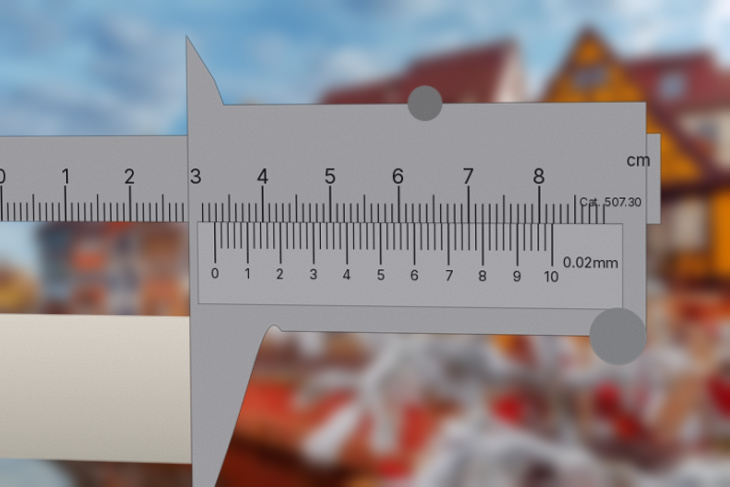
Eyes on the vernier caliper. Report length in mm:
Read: 32.8 mm
